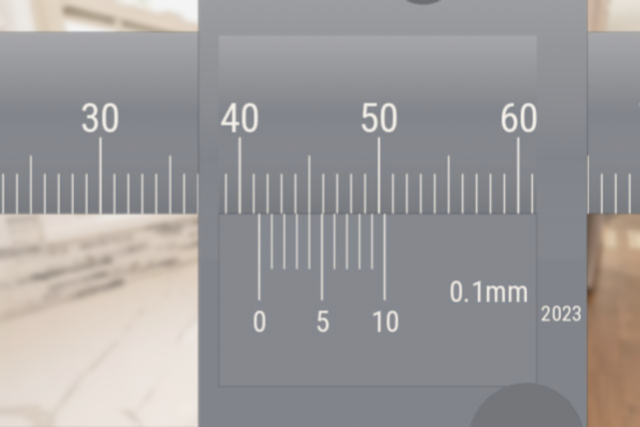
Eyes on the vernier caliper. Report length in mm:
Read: 41.4 mm
